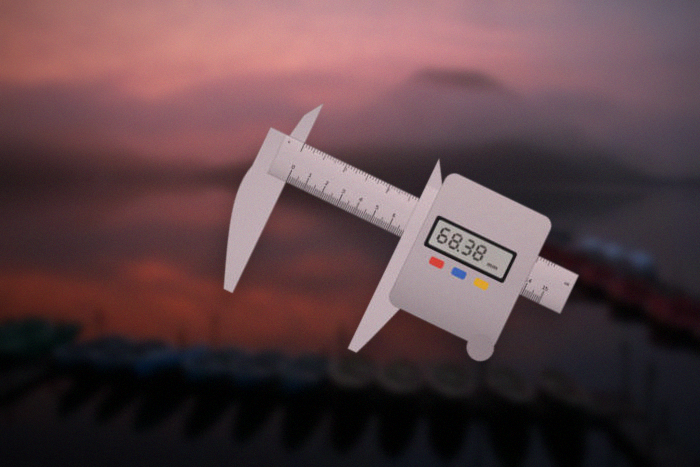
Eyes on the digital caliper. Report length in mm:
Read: 68.38 mm
